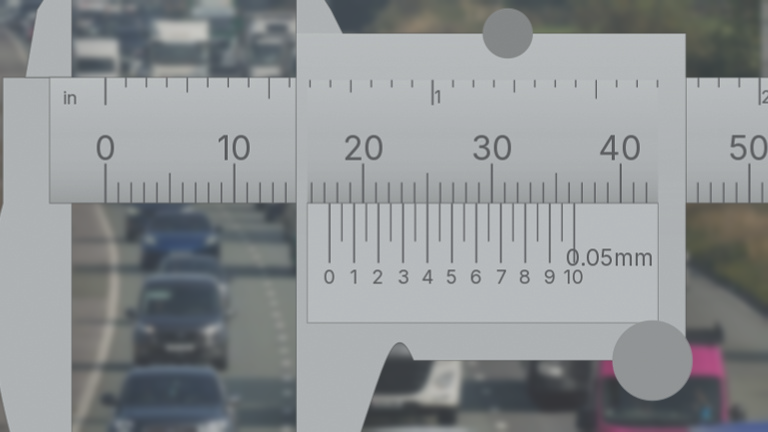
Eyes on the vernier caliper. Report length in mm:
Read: 17.4 mm
